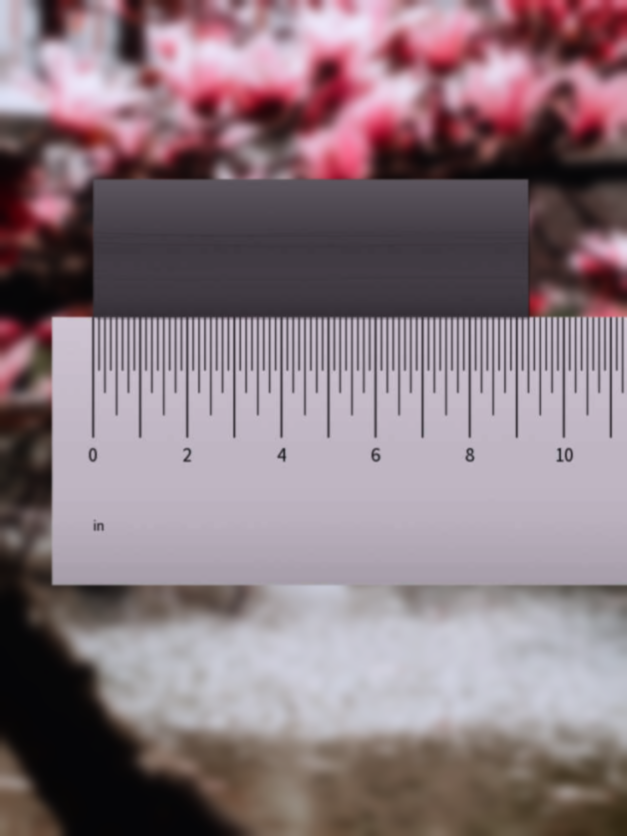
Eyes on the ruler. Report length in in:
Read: 9.25 in
